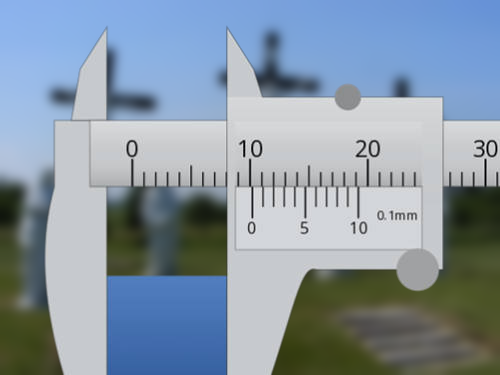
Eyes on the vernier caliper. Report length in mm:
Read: 10.2 mm
